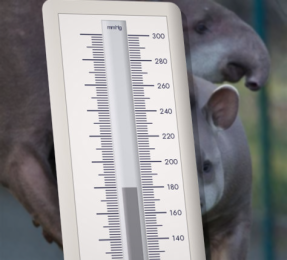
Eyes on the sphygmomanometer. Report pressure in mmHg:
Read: 180 mmHg
